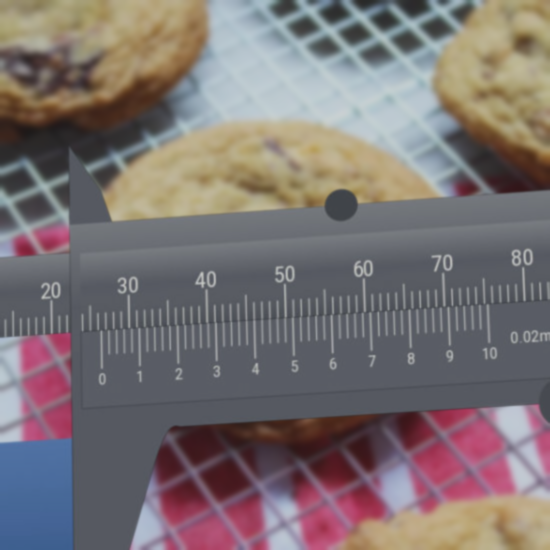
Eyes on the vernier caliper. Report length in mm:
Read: 26.4 mm
